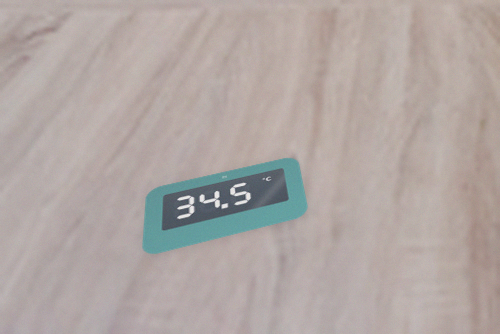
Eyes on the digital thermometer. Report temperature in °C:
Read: 34.5 °C
